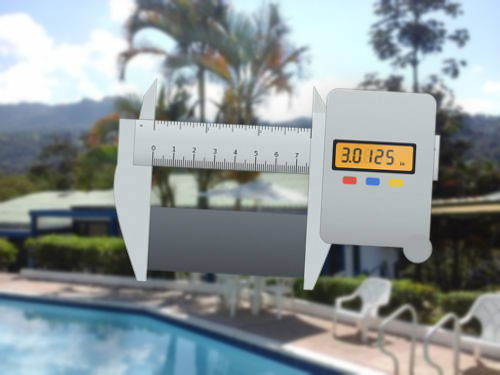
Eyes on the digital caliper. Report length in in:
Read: 3.0125 in
